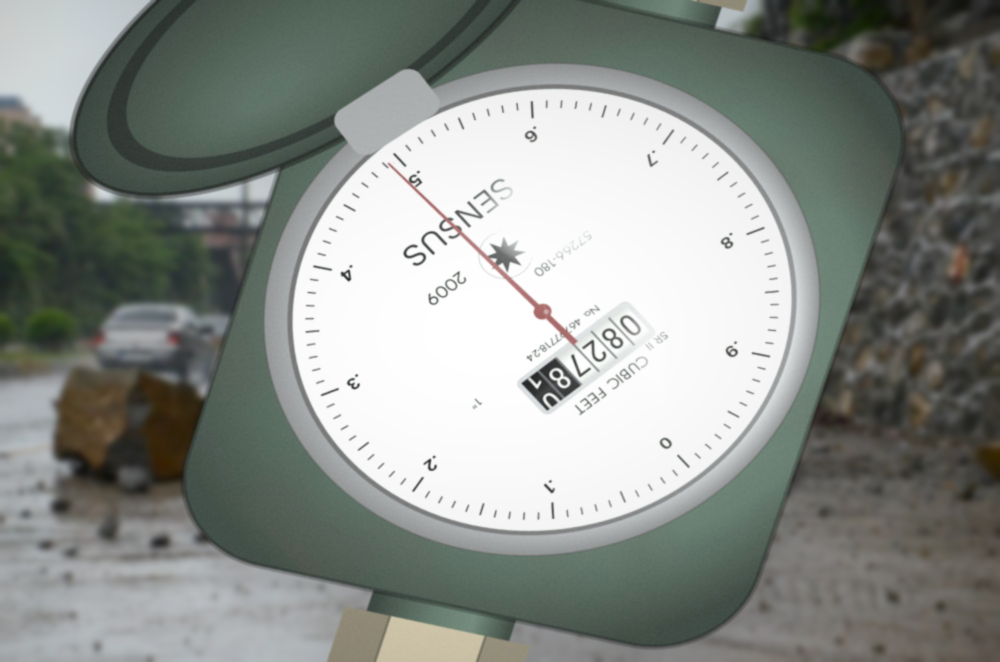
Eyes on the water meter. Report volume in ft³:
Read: 82780.49 ft³
